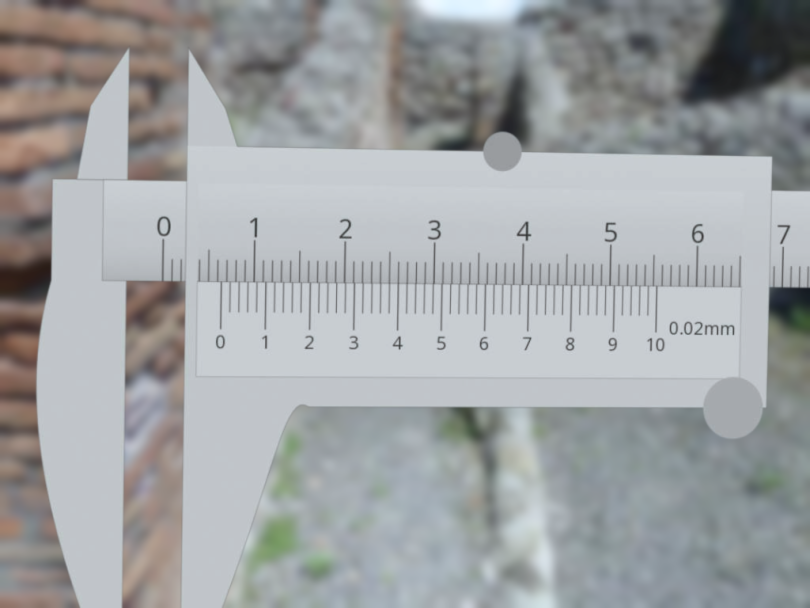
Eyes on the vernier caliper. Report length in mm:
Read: 6.4 mm
